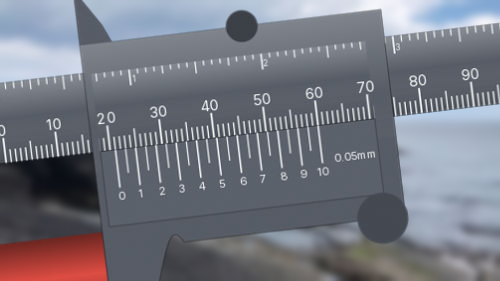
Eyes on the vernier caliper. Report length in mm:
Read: 21.0 mm
